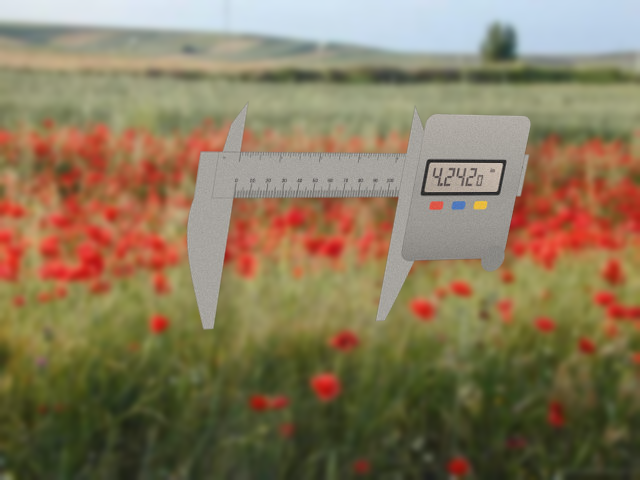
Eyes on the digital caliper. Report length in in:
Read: 4.2420 in
